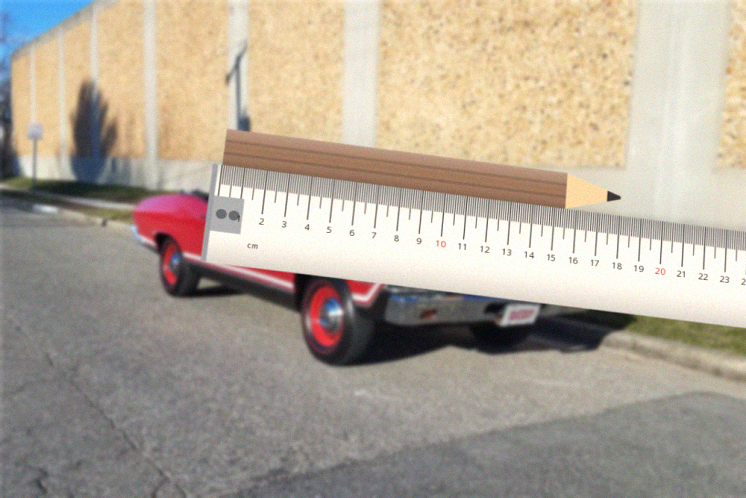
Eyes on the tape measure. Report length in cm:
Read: 18 cm
